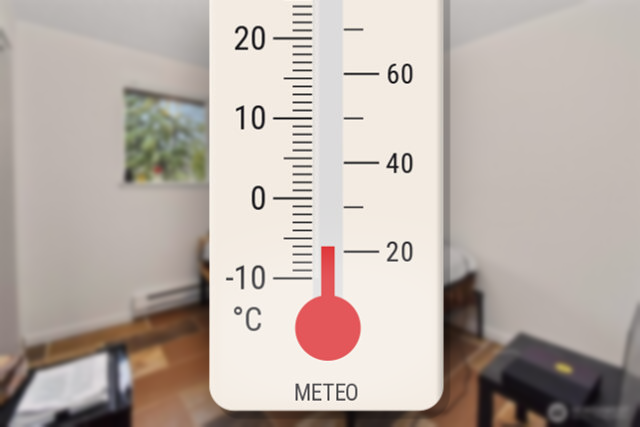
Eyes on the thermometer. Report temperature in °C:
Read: -6 °C
